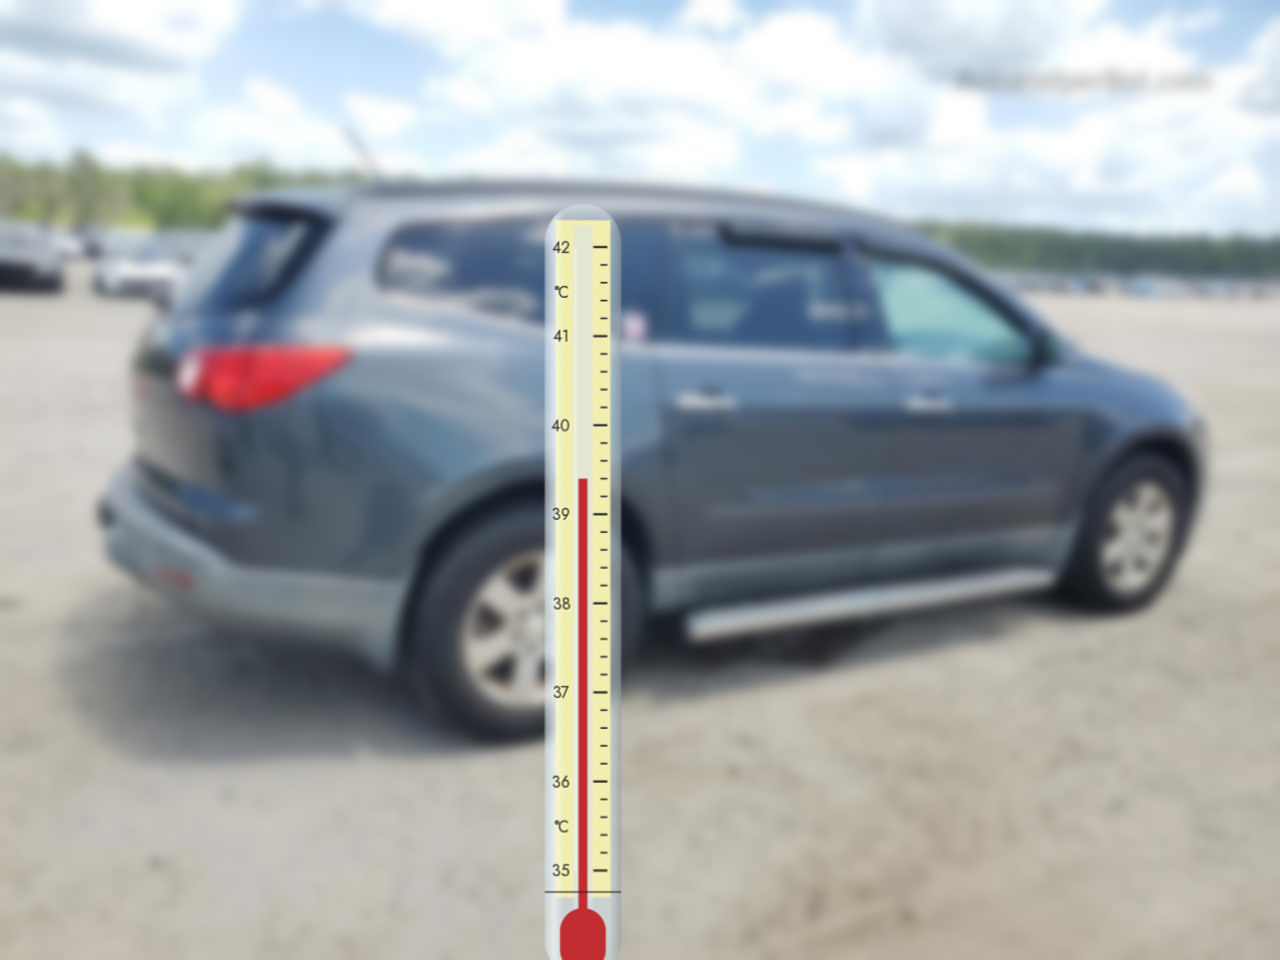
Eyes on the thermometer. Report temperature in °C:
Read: 39.4 °C
